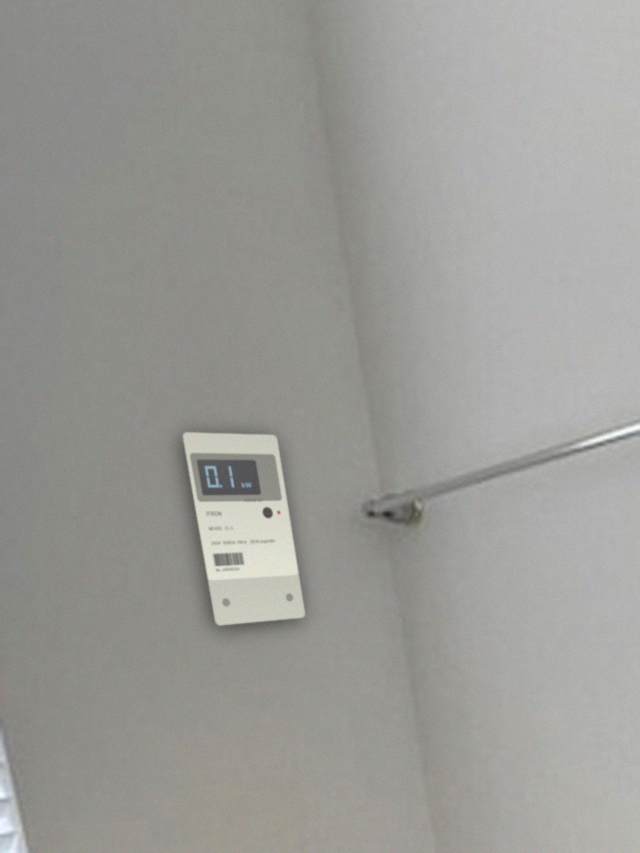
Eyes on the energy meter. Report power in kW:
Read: 0.1 kW
